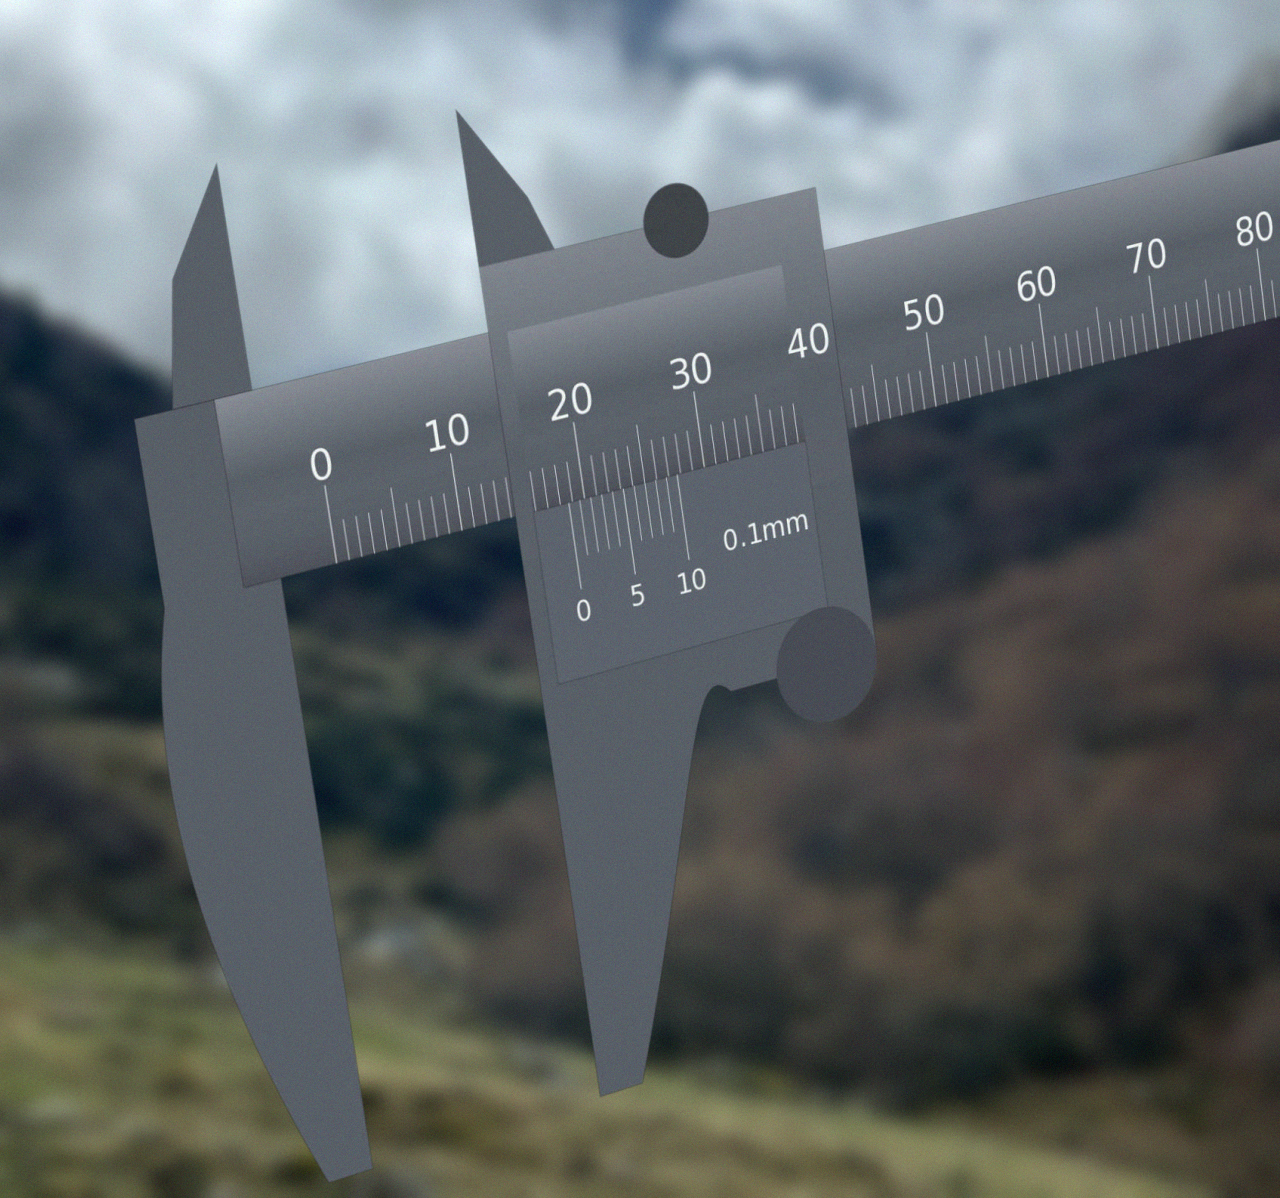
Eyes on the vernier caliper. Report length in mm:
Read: 18.7 mm
